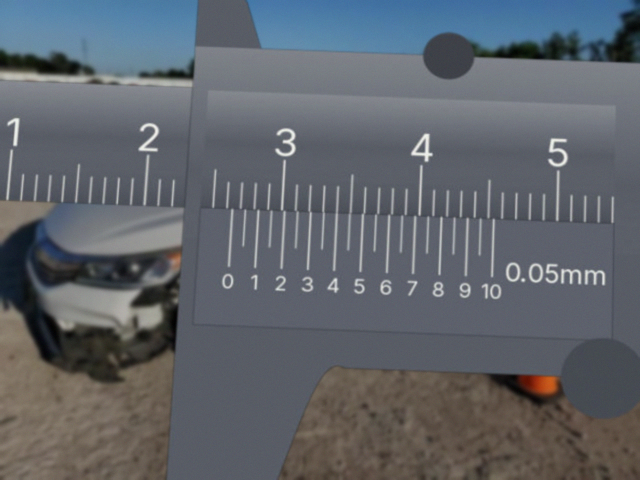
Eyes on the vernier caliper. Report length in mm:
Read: 26.4 mm
